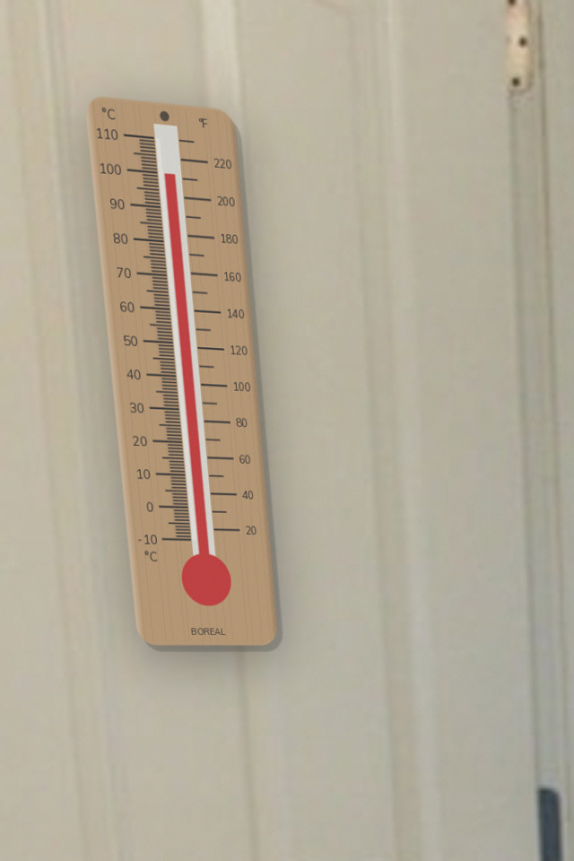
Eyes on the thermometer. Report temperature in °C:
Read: 100 °C
